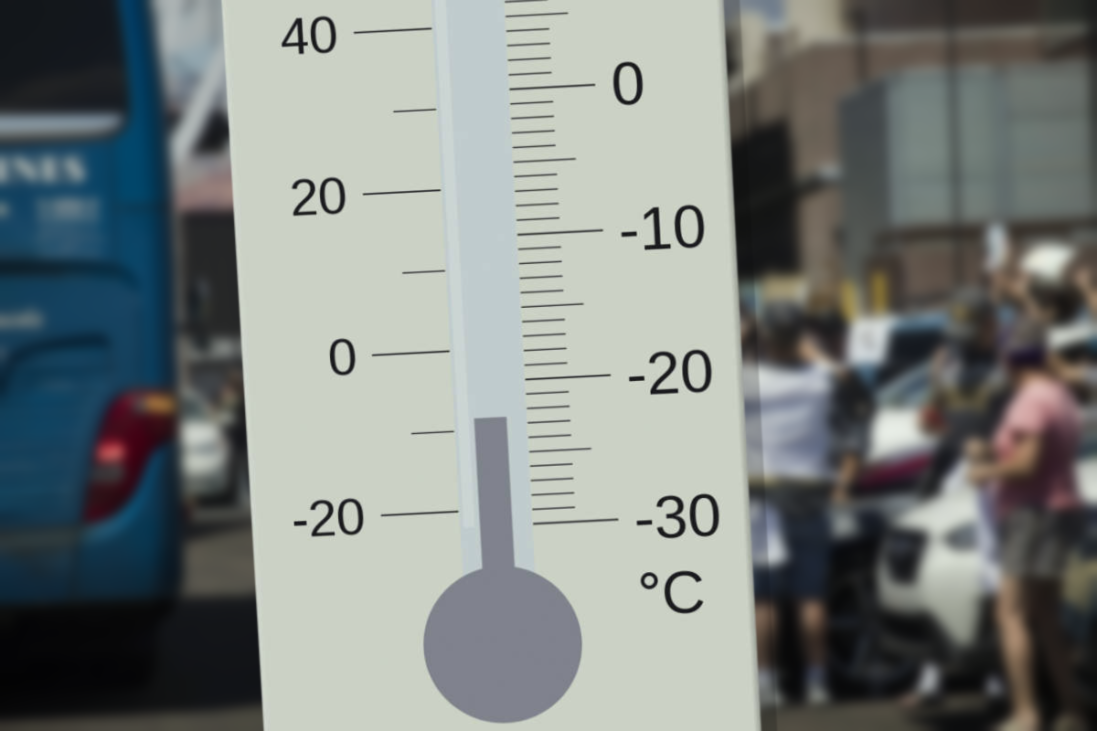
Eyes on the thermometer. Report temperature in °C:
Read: -22.5 °C
